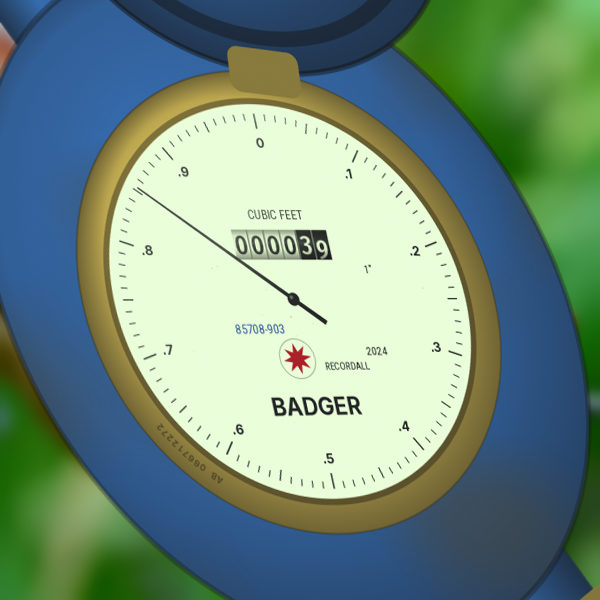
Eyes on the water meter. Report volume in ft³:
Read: 38.85 ft³
